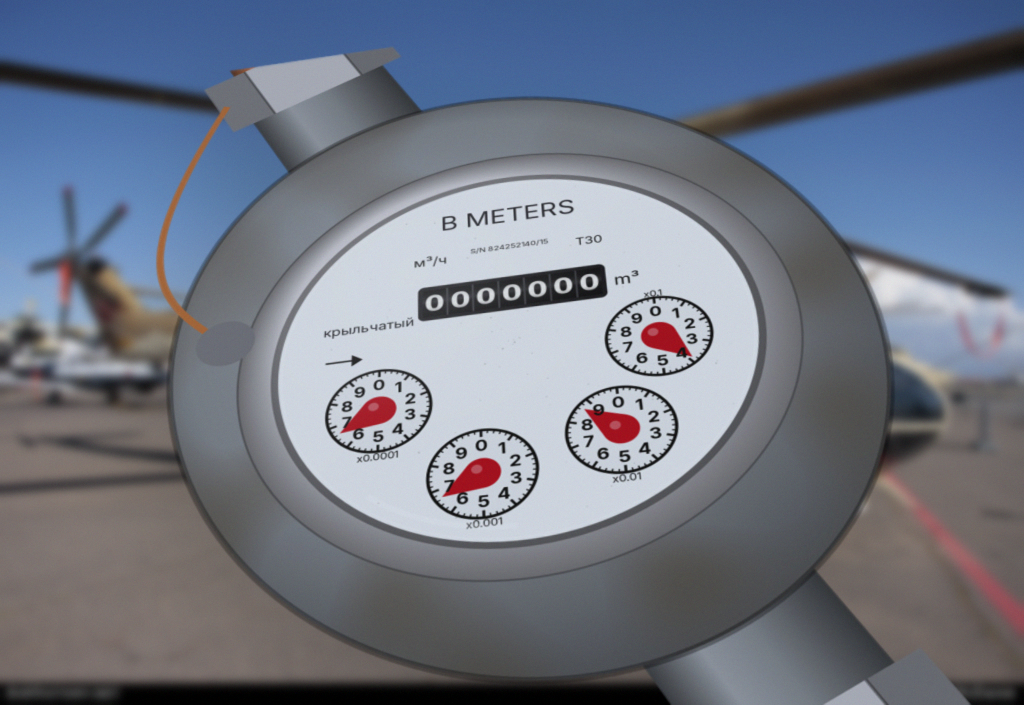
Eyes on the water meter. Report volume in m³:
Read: 0.3866 m³
